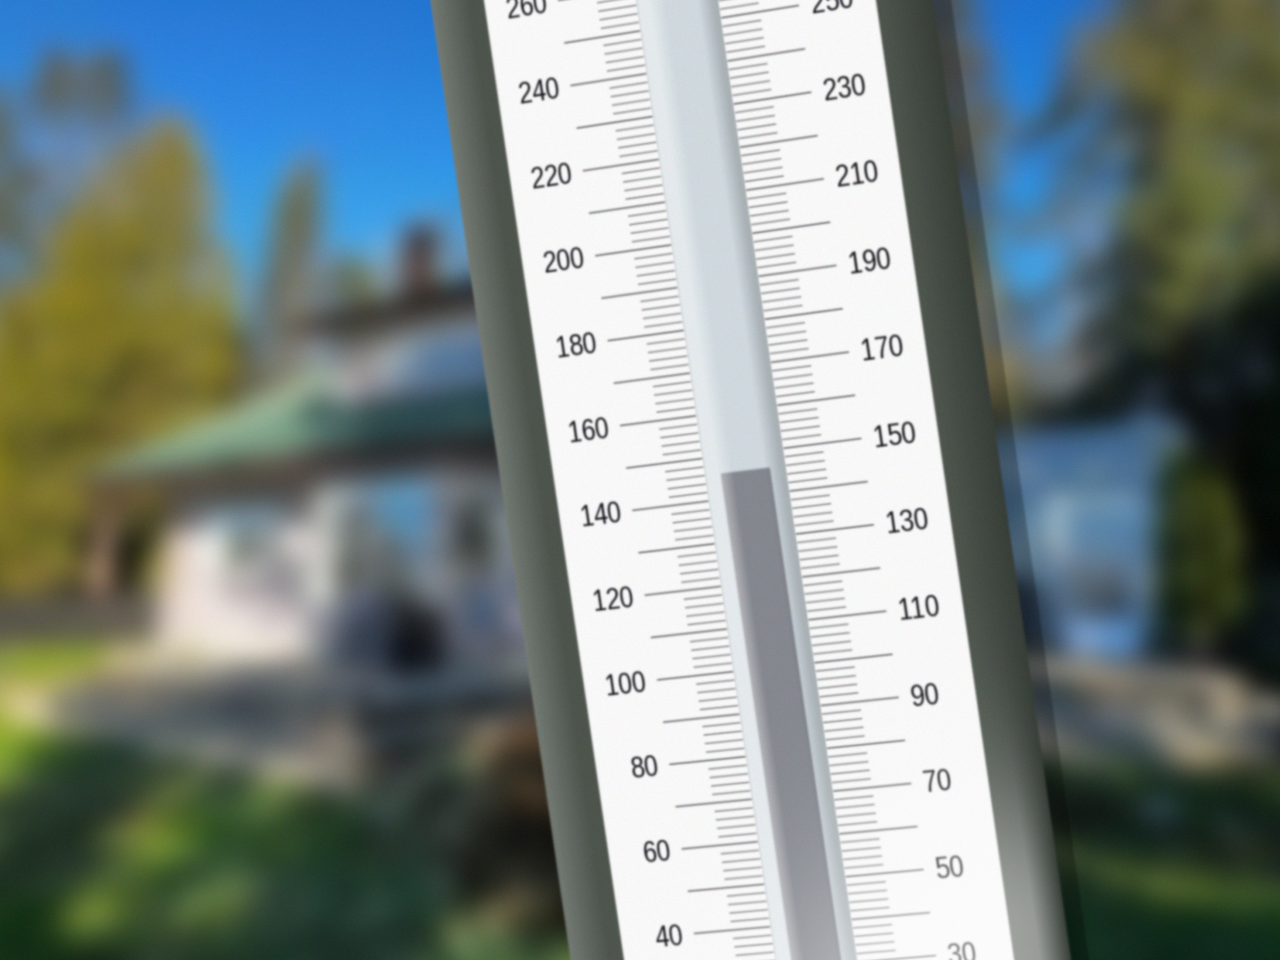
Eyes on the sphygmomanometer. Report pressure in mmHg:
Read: 146 mmHg
